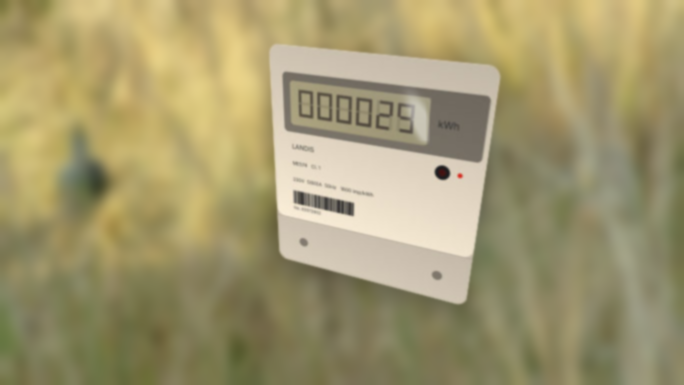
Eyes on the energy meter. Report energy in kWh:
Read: 29 kWh
